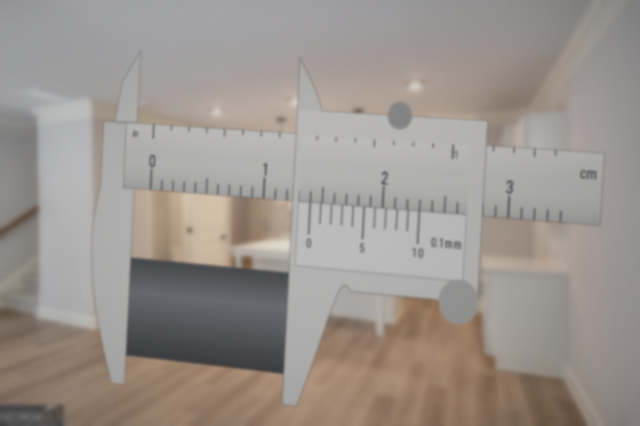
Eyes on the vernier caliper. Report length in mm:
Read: 14.0 mm
